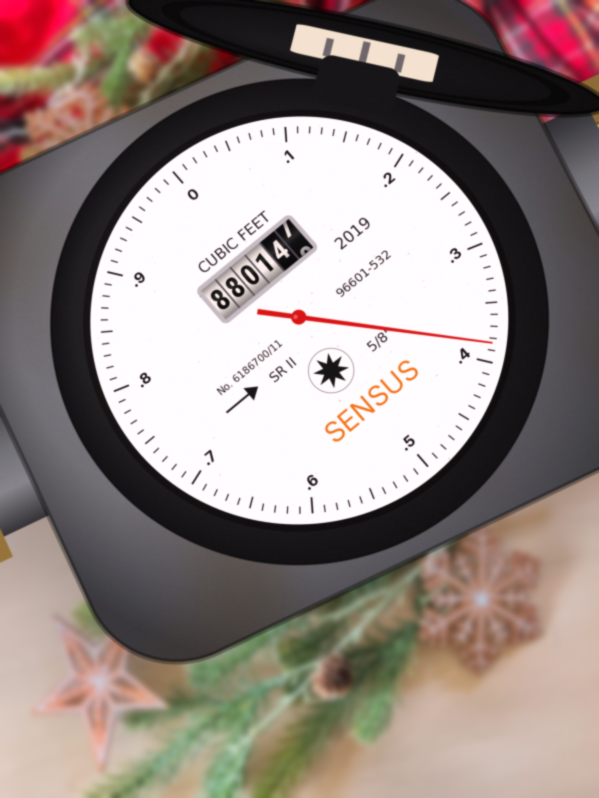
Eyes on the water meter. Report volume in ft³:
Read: 880147.38 ft³
